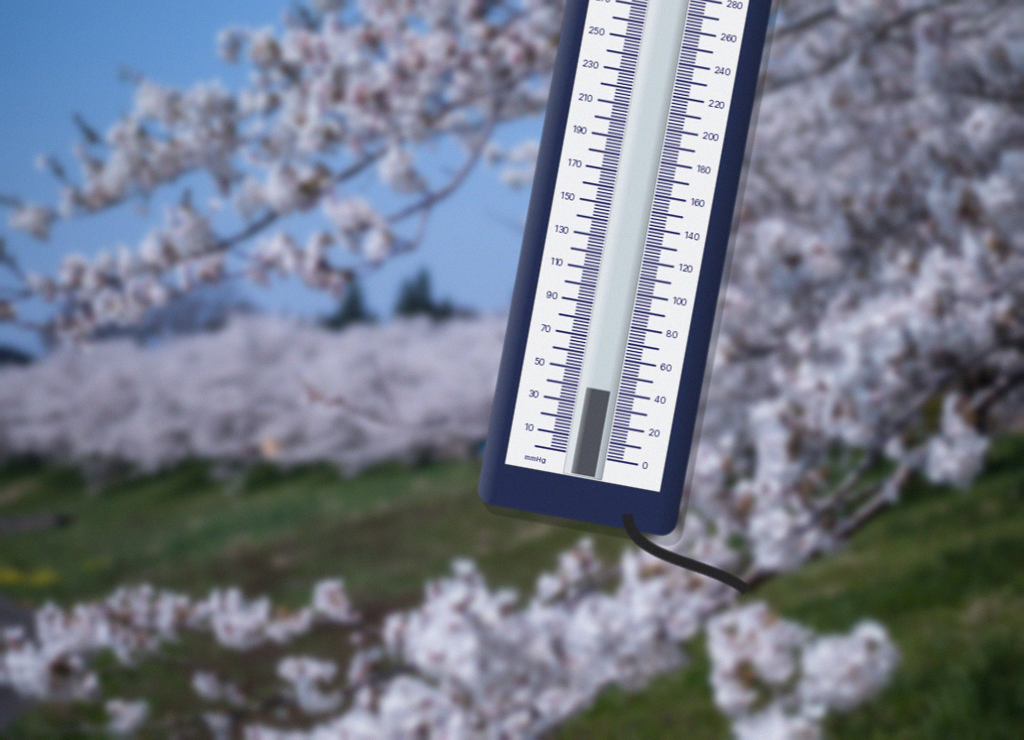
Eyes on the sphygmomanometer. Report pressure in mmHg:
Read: 40 mmHg
